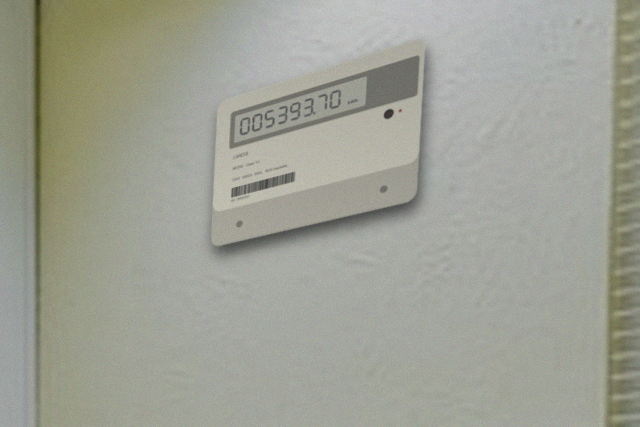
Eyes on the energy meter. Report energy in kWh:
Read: 5393.70 kWh
